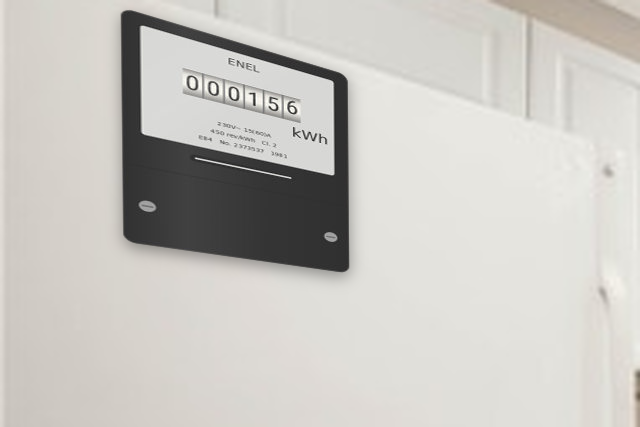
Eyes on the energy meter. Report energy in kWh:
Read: 156 kWh
